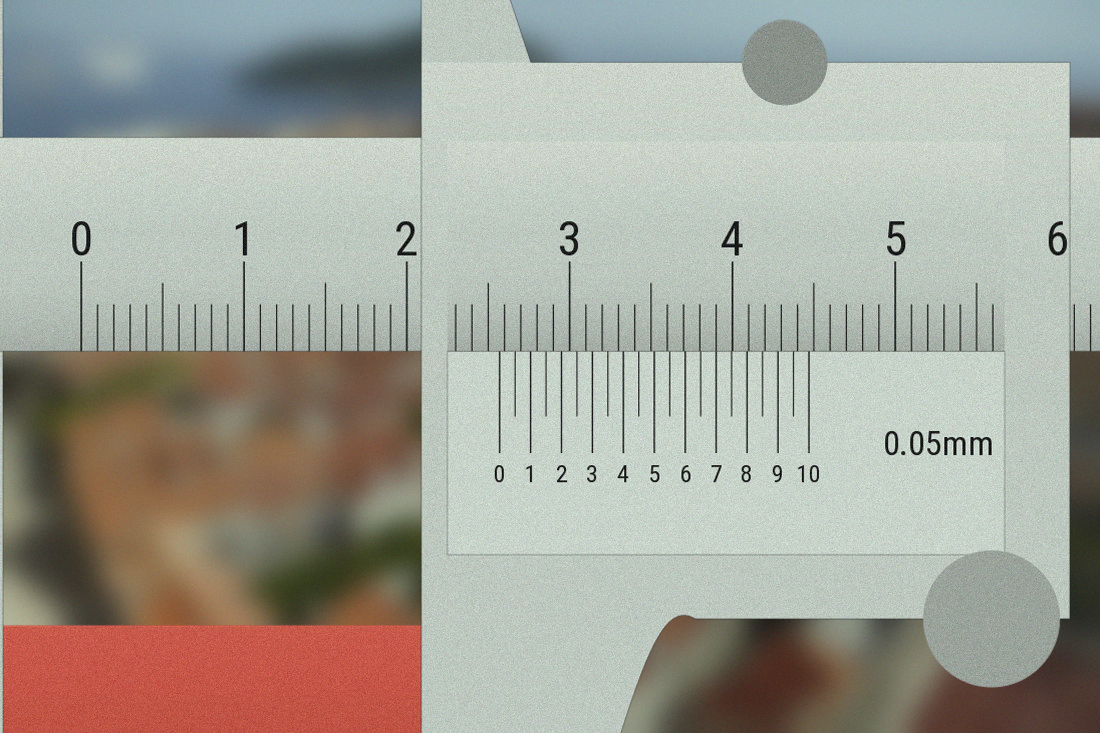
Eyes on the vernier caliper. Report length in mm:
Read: 25.7 mm
